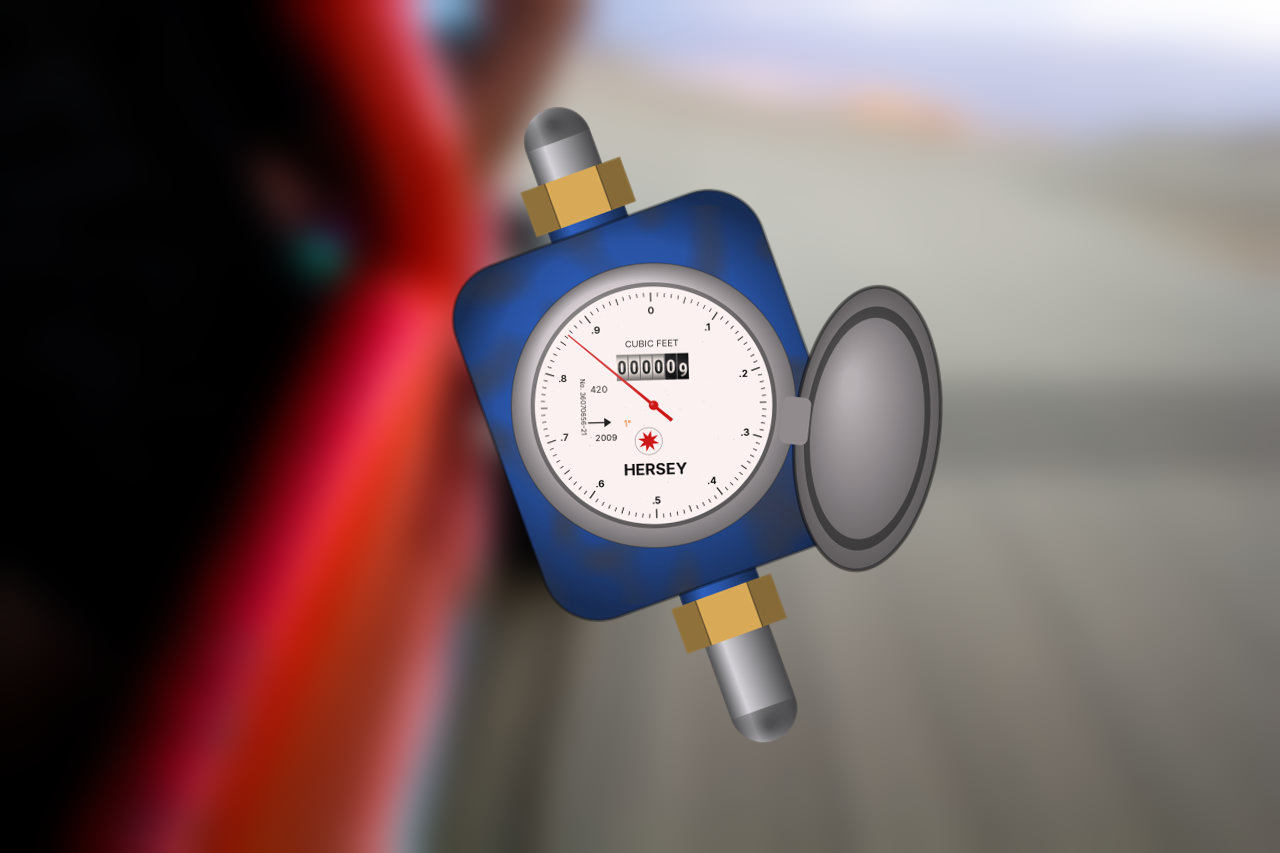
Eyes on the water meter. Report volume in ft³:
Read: 8.86 ft³
